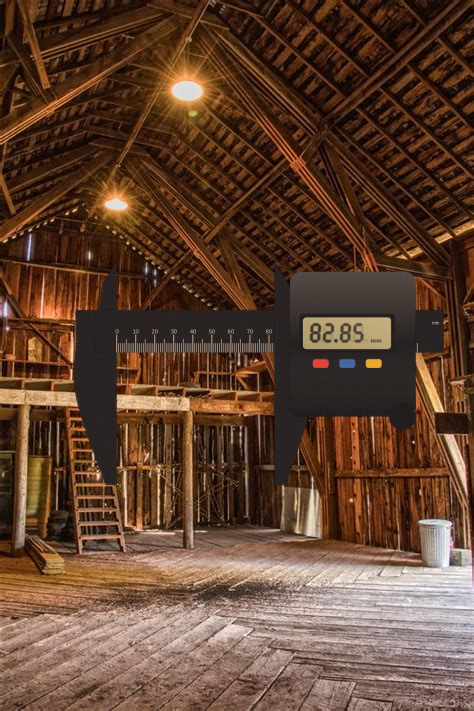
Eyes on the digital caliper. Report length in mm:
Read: 82.85 mm
